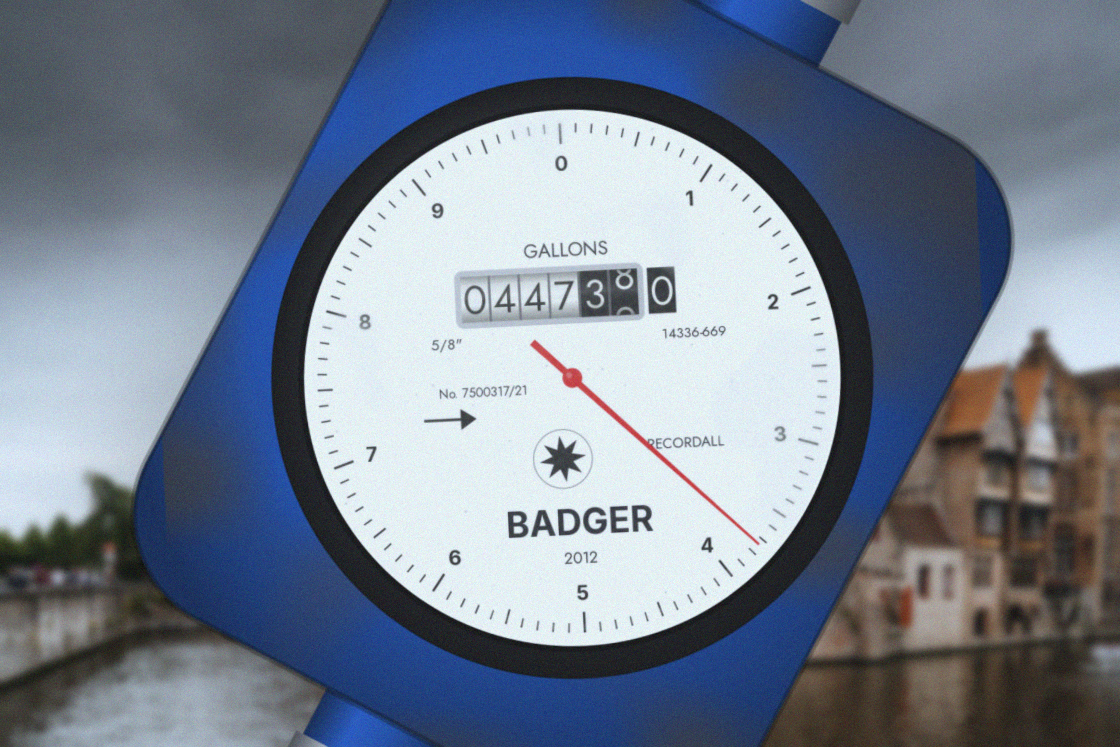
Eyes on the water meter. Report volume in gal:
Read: 447383.7 gal
